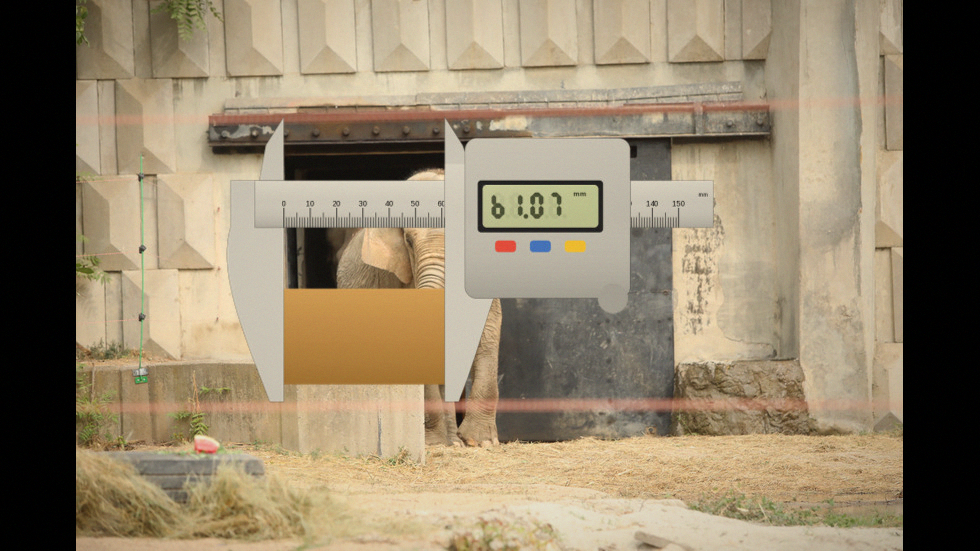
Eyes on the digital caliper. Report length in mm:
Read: 61.07 mm
